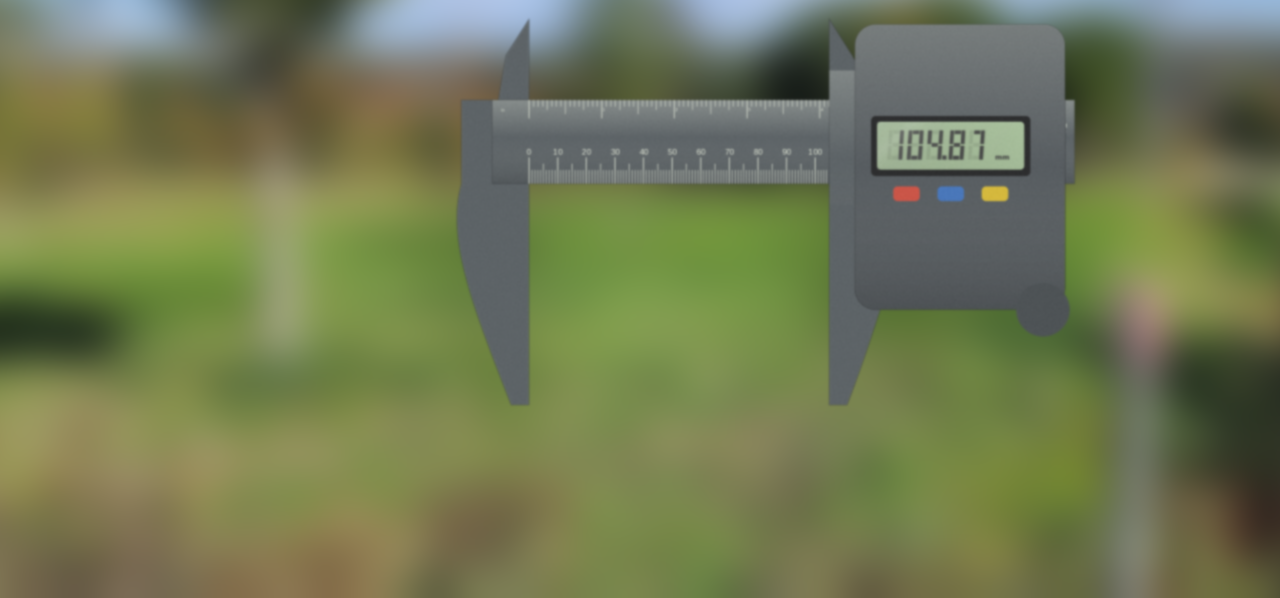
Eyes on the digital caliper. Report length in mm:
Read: 104.87 mm
